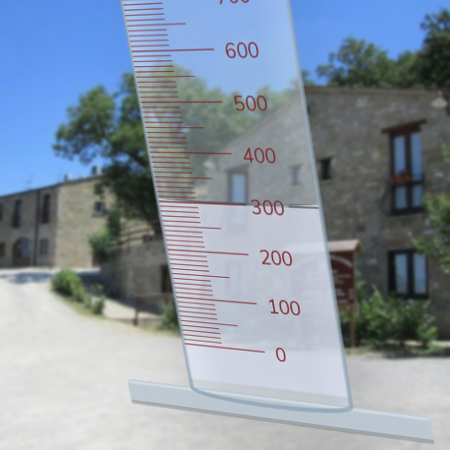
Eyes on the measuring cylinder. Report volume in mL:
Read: 300 mL
